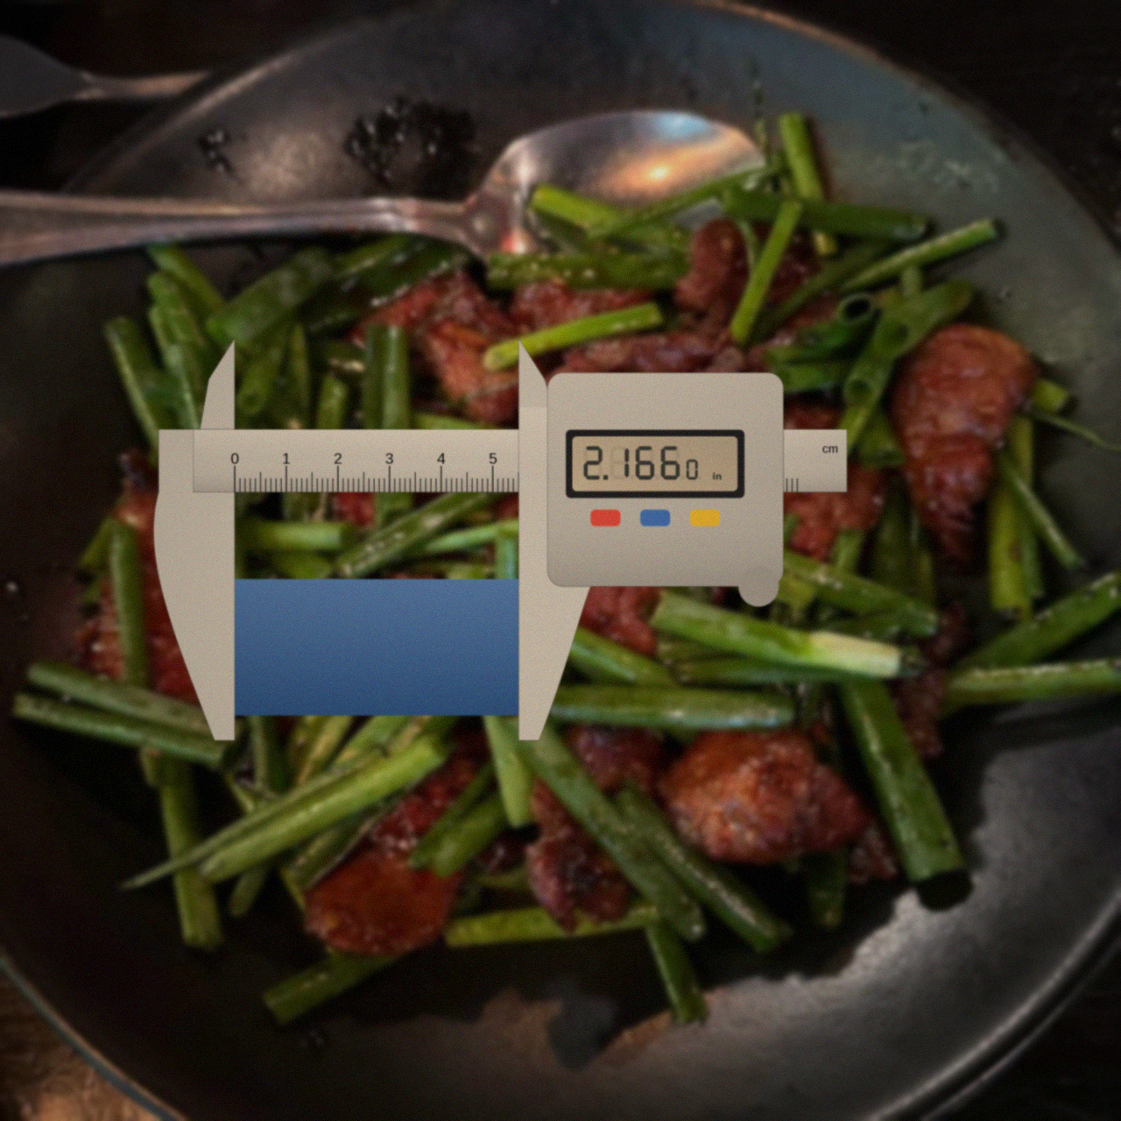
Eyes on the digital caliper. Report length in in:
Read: 2.1660 in
